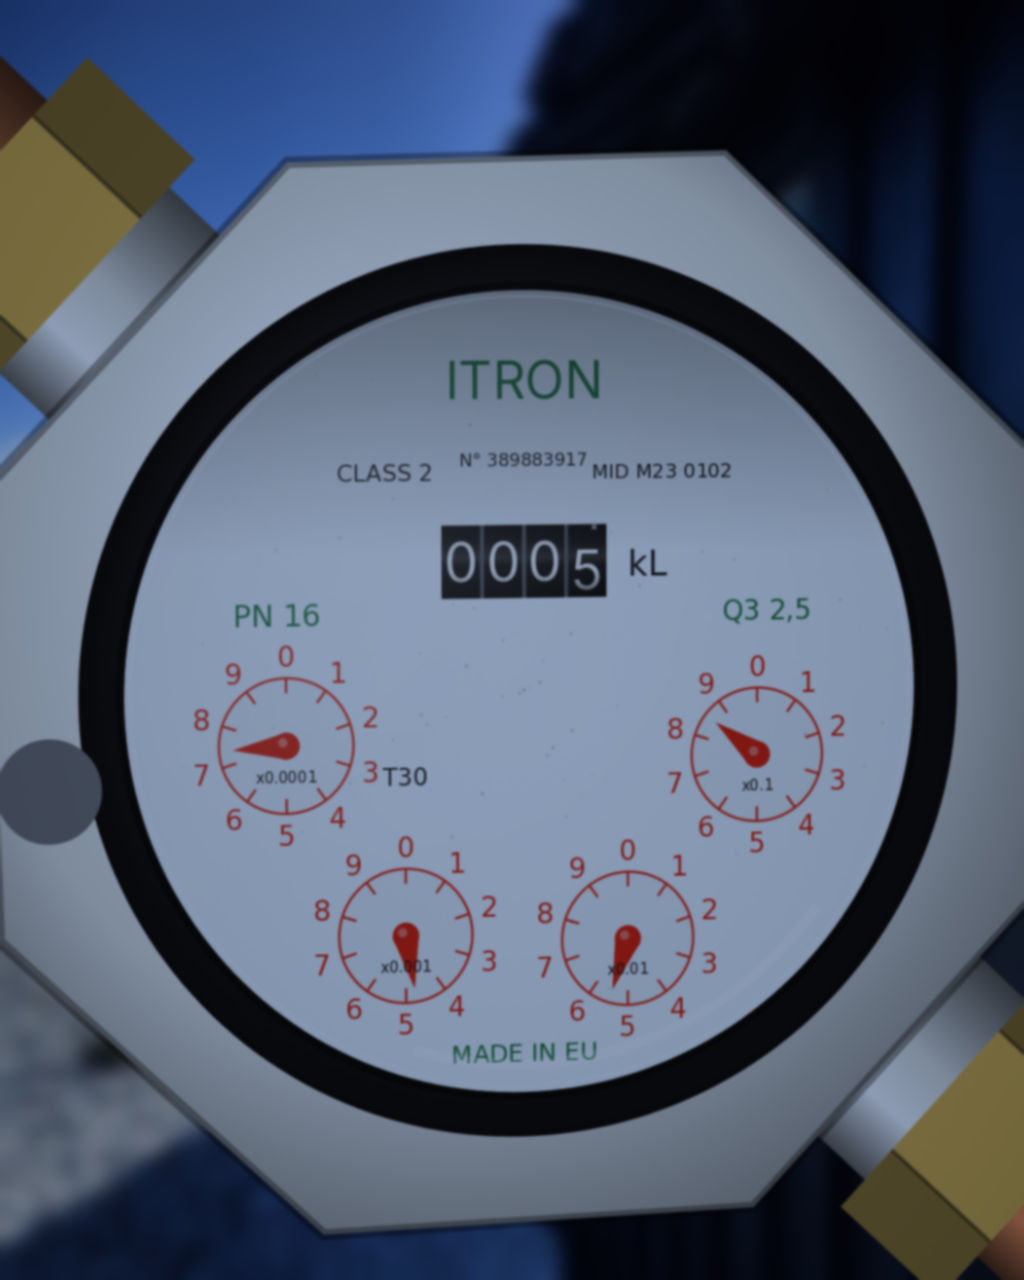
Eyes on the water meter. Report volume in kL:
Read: 4.8547 kL
